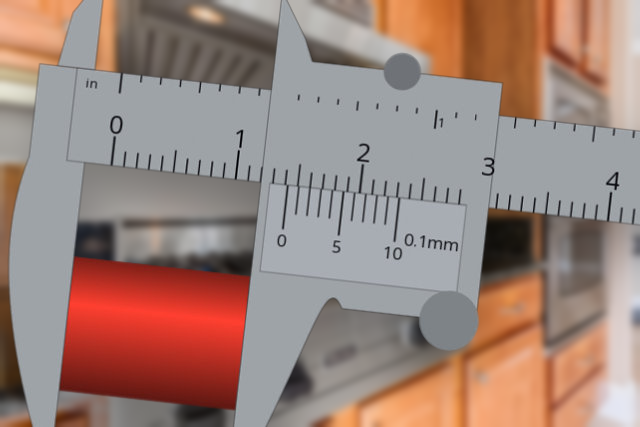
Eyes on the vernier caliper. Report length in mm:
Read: 14.2 mm
